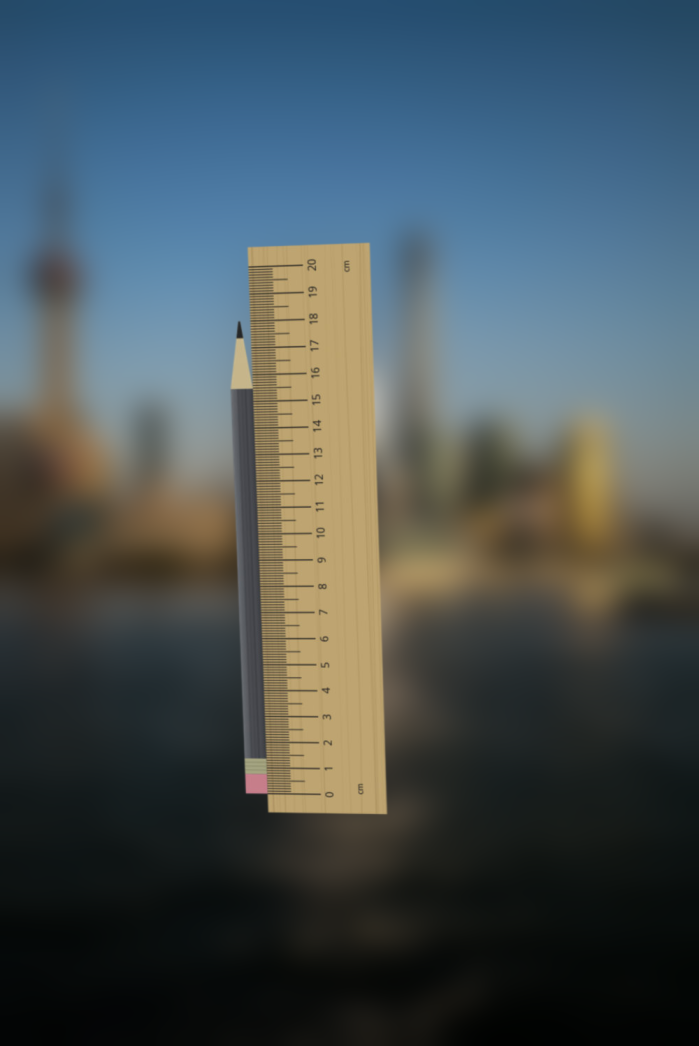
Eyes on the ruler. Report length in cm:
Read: 18 cm
